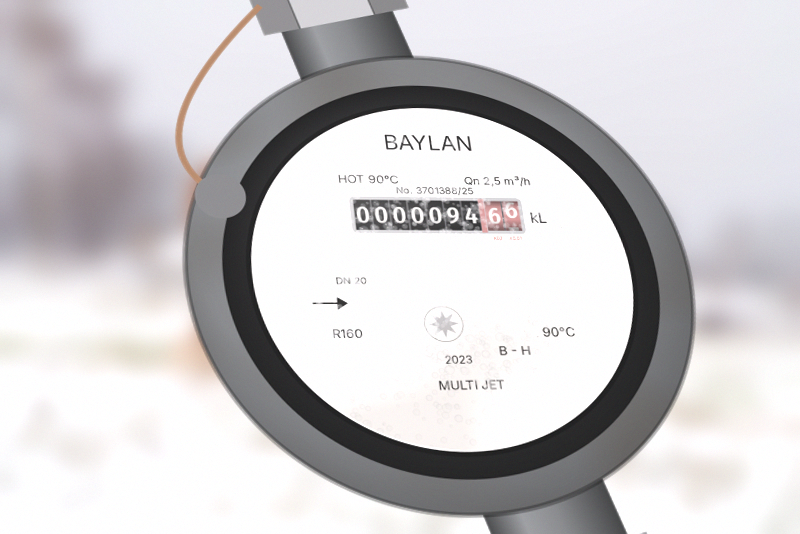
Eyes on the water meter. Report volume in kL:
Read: 94.66 kL
